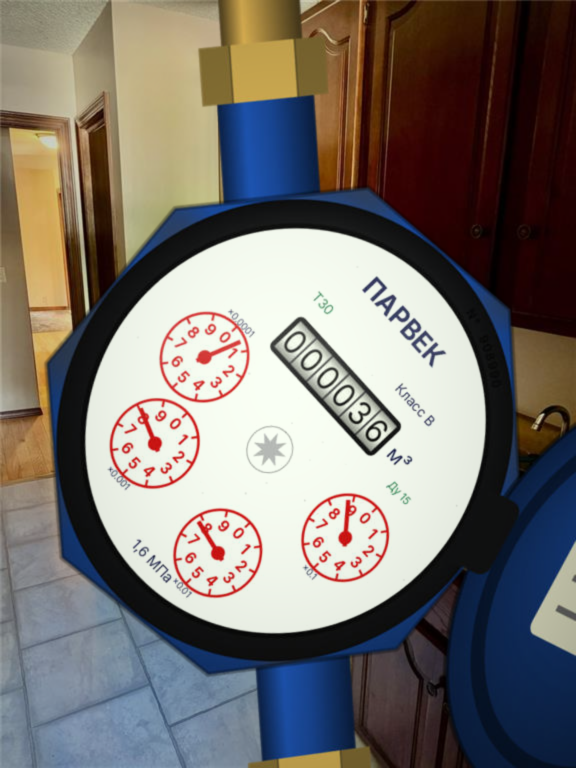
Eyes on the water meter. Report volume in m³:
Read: 36.8780 m³
